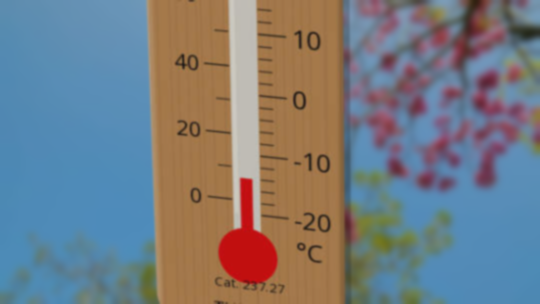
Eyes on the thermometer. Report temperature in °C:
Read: -14 °C
